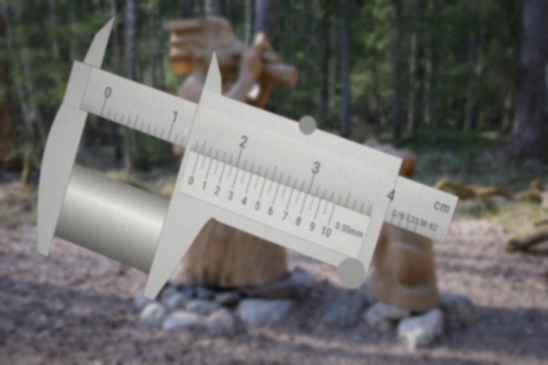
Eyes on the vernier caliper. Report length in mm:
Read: 14.6 mm
